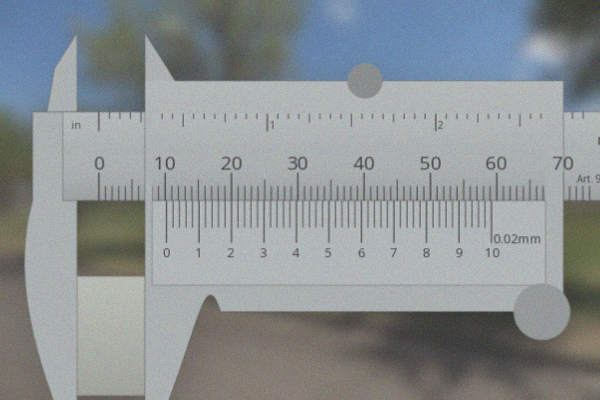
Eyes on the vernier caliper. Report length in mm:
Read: 10.2 mm
